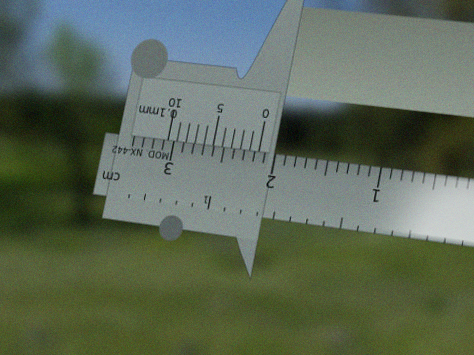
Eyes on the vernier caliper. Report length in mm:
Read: 21.6 mm
